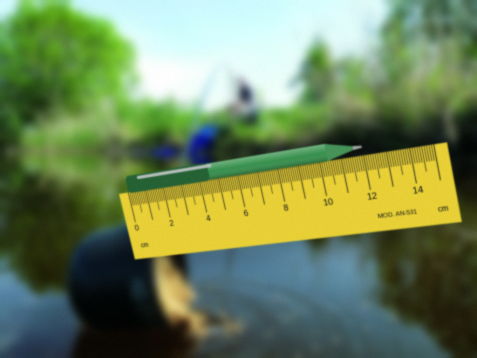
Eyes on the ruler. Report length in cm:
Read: 12 cm
